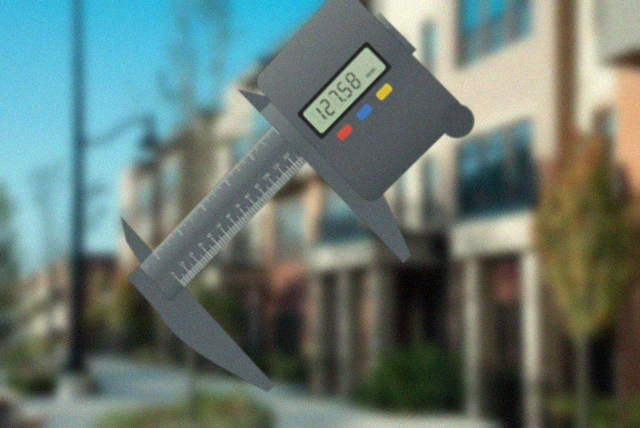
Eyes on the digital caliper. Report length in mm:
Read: 127.58 mm
